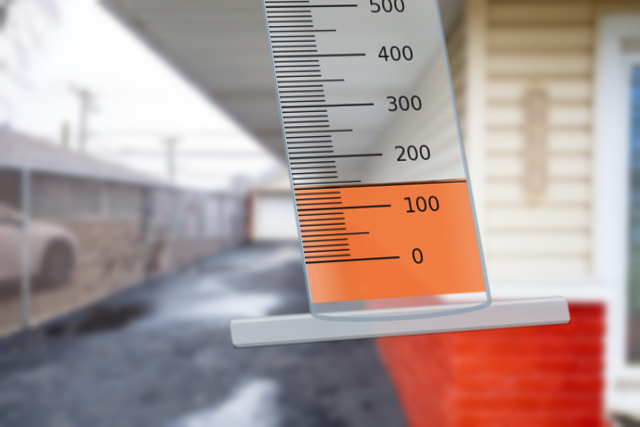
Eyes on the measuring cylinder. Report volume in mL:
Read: 140 mL
